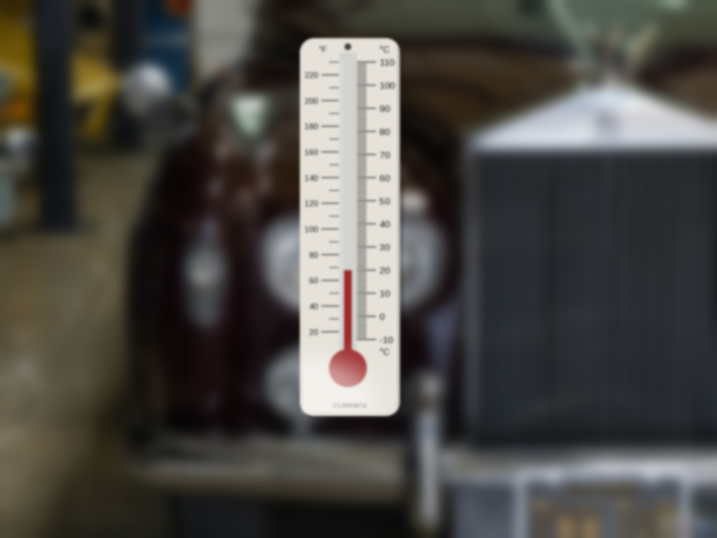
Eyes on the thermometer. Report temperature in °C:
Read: 20 °C
